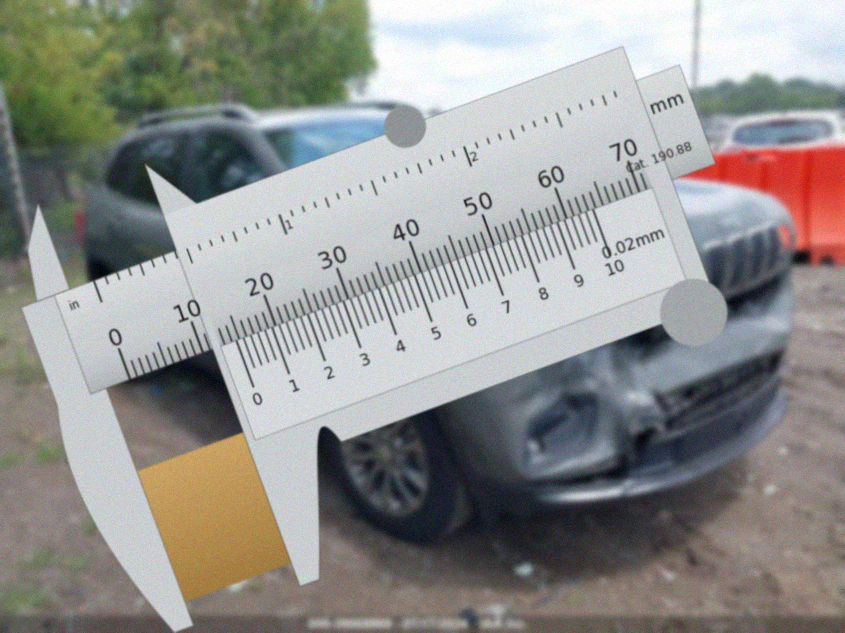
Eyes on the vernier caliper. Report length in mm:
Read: 14.6 mm
